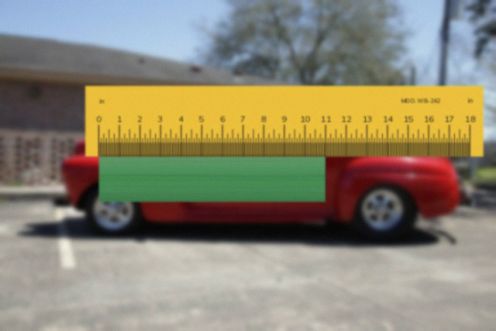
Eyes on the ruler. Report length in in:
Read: 11 in
